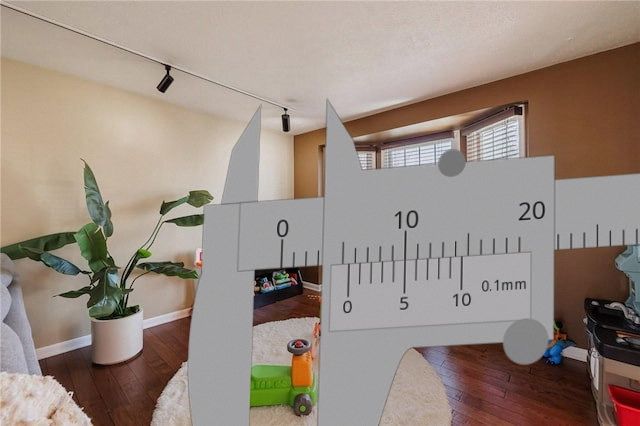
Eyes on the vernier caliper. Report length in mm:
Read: 5.5 mm
